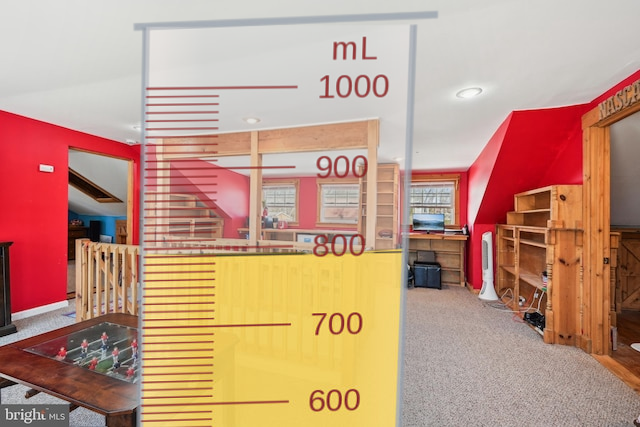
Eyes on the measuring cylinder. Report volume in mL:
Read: 790 mL
